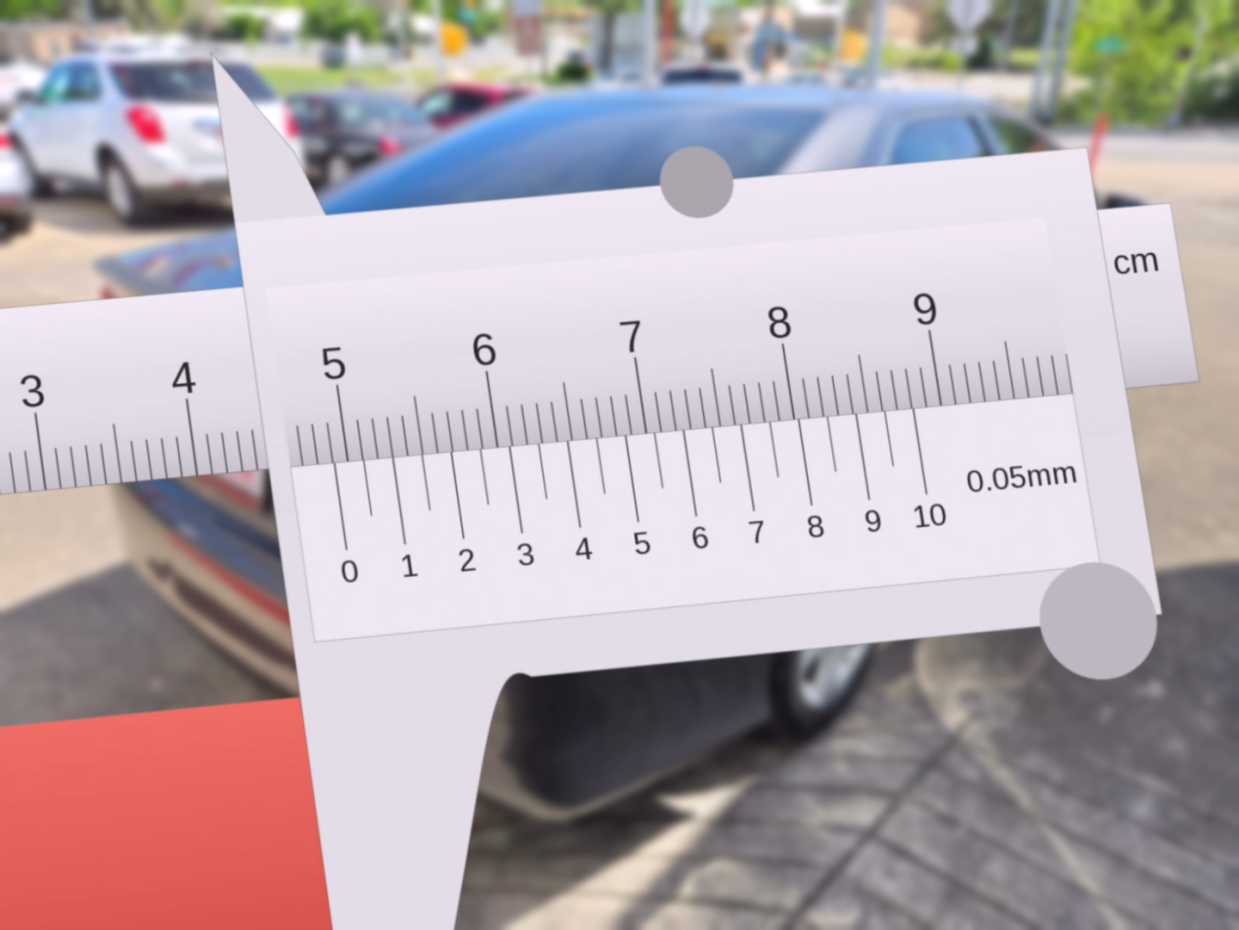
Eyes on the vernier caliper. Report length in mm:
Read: 49.1 mm
